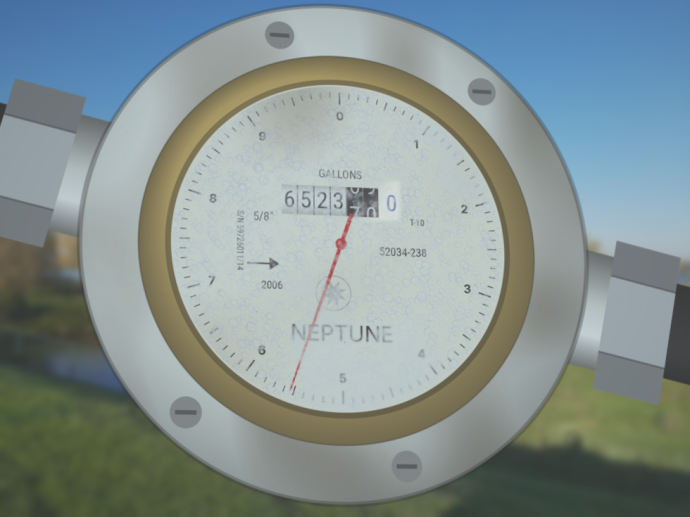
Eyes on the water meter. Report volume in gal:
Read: 6523695.5 gal
